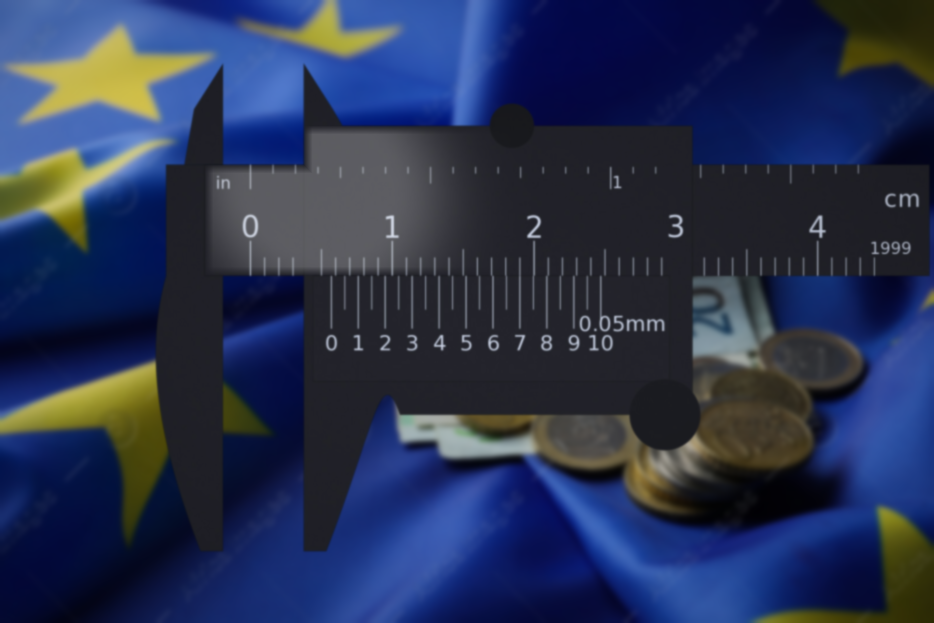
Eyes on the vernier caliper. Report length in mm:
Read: 5.7 mm
